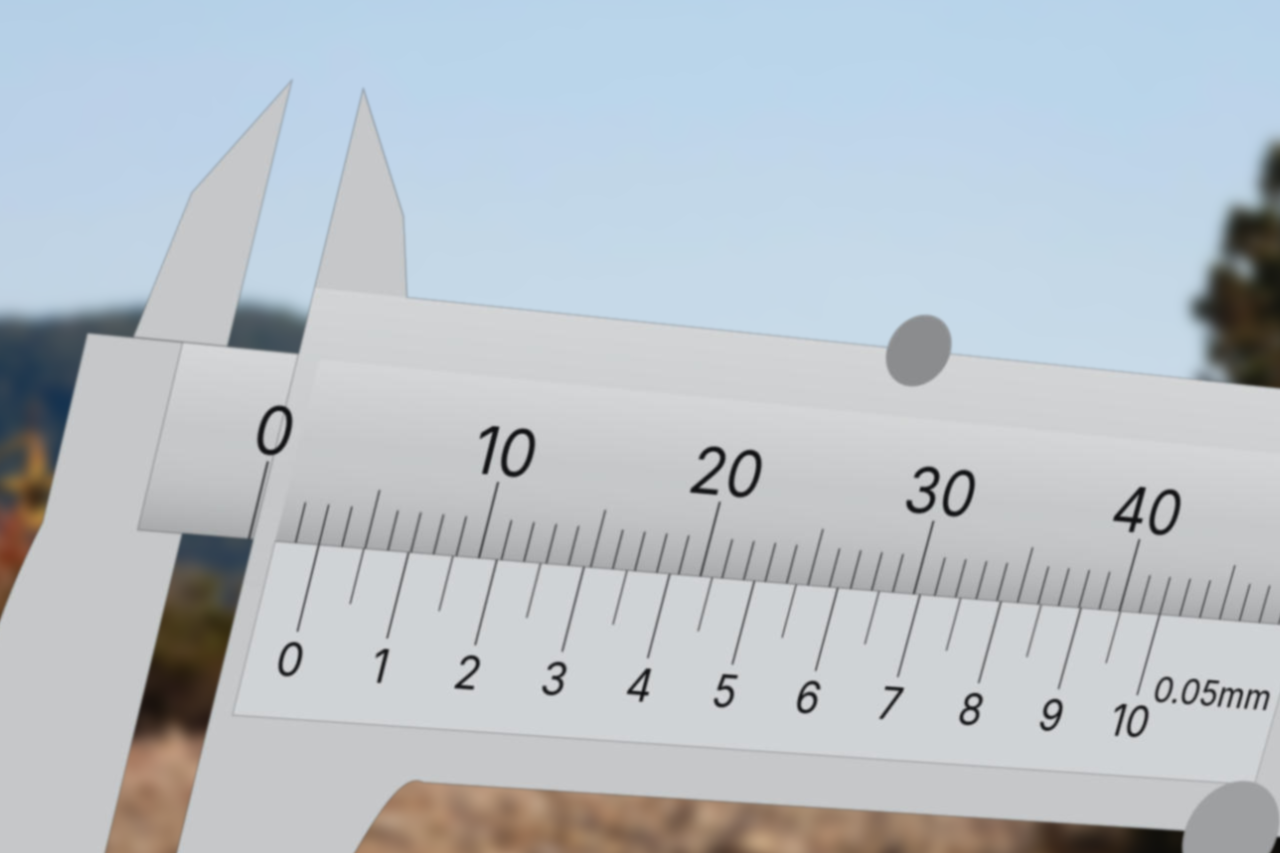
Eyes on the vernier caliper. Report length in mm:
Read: 3.0 mm
